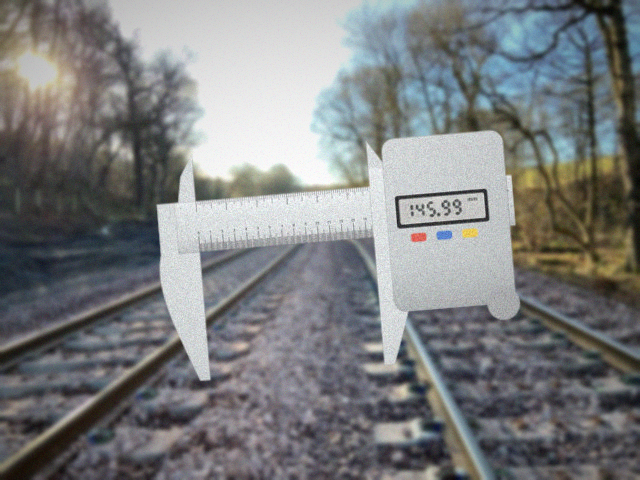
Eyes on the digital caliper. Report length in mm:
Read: 145.99 mm
